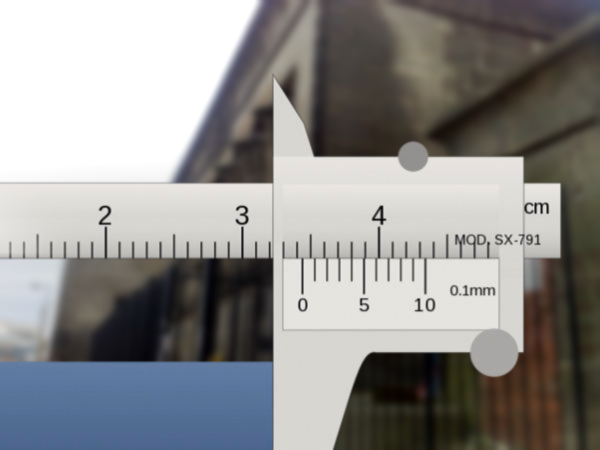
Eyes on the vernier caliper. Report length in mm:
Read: 34.4 mm
